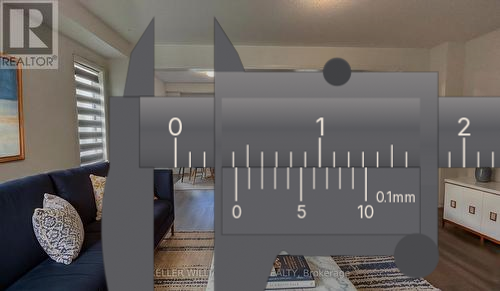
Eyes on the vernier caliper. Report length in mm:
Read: 4.2 mm
